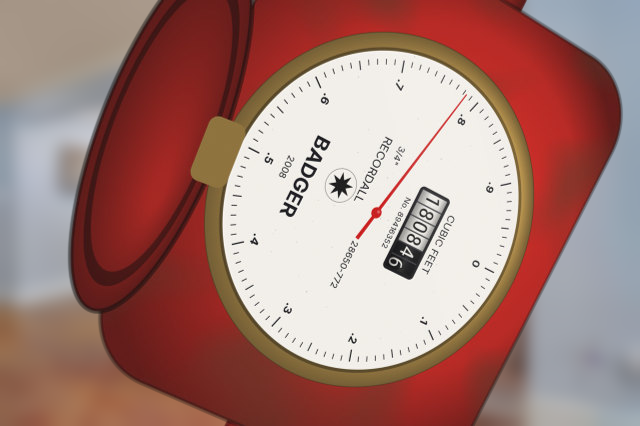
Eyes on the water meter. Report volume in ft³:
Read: 180845.78 ft³
